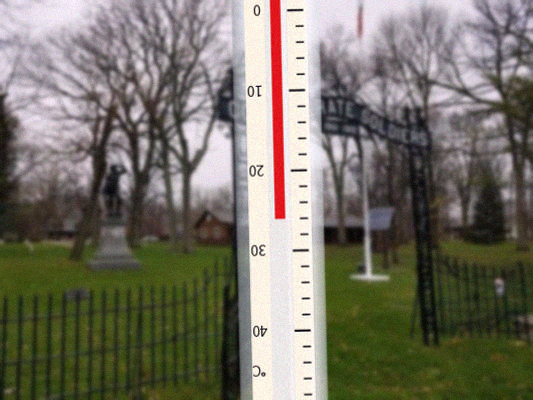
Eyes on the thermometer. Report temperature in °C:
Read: 26 °C
